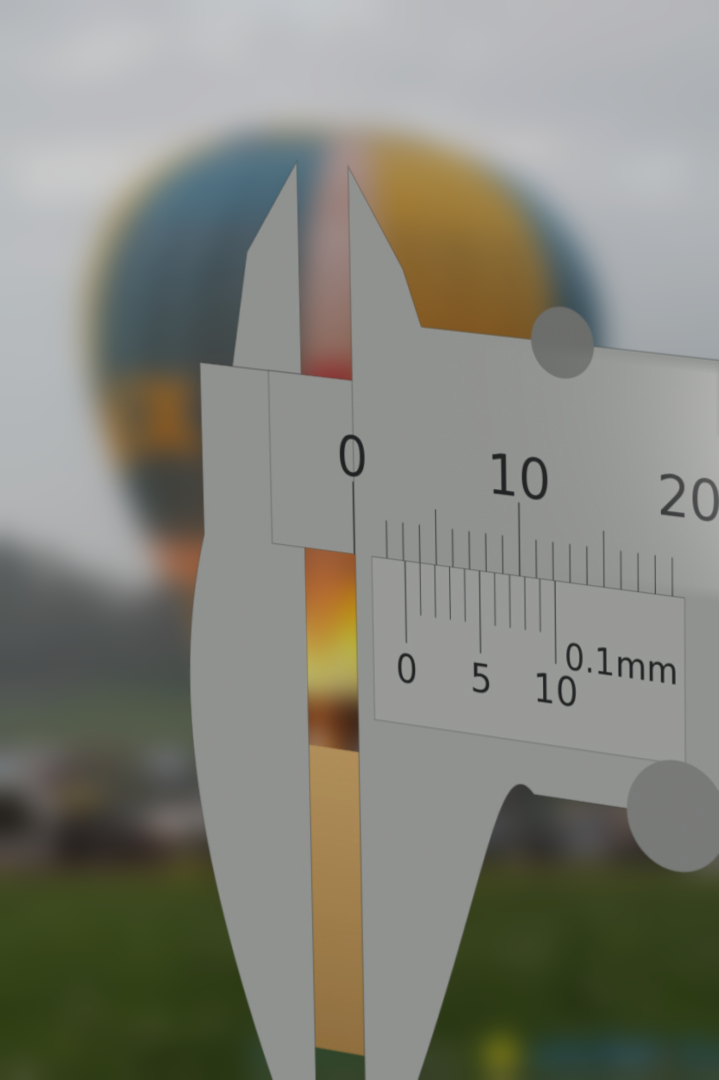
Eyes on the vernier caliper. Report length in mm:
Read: 3.1 mm
